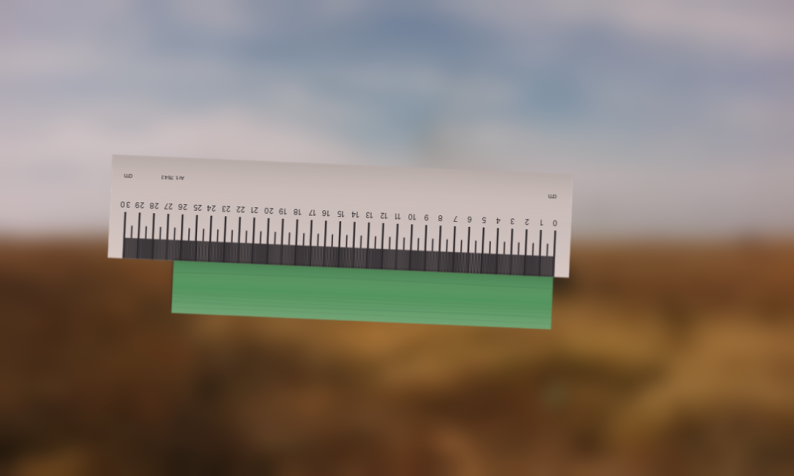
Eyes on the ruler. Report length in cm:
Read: 26.5 cm
